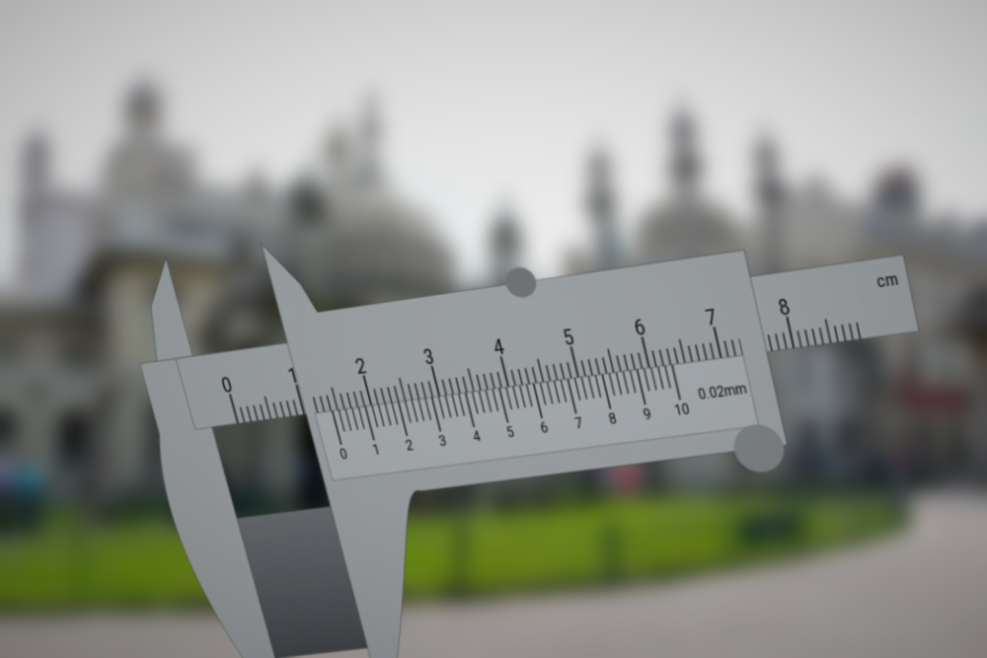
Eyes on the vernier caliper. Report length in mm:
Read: 14.2 mm
